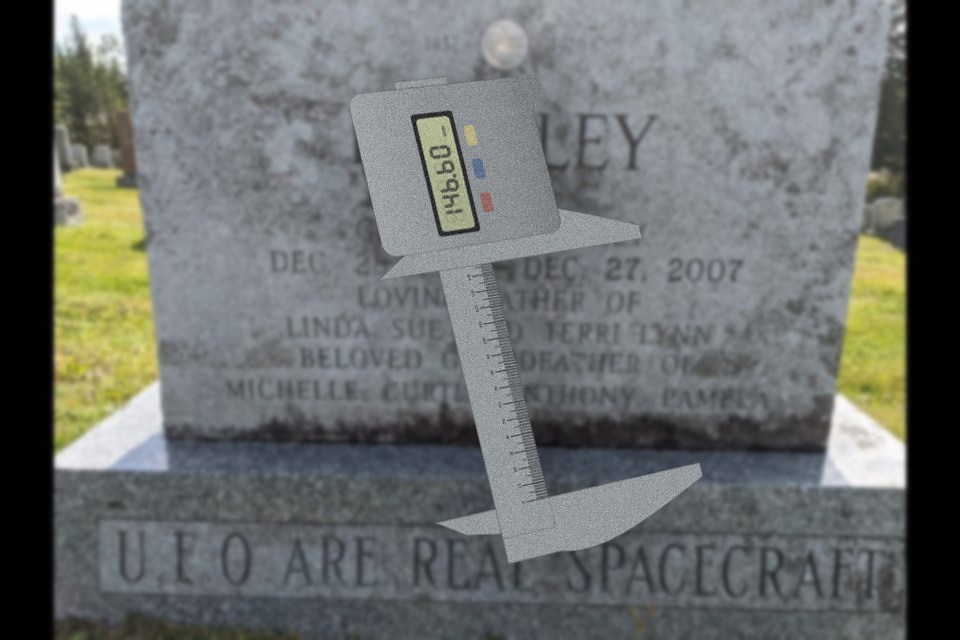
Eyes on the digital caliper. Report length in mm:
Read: 146.60 mm
